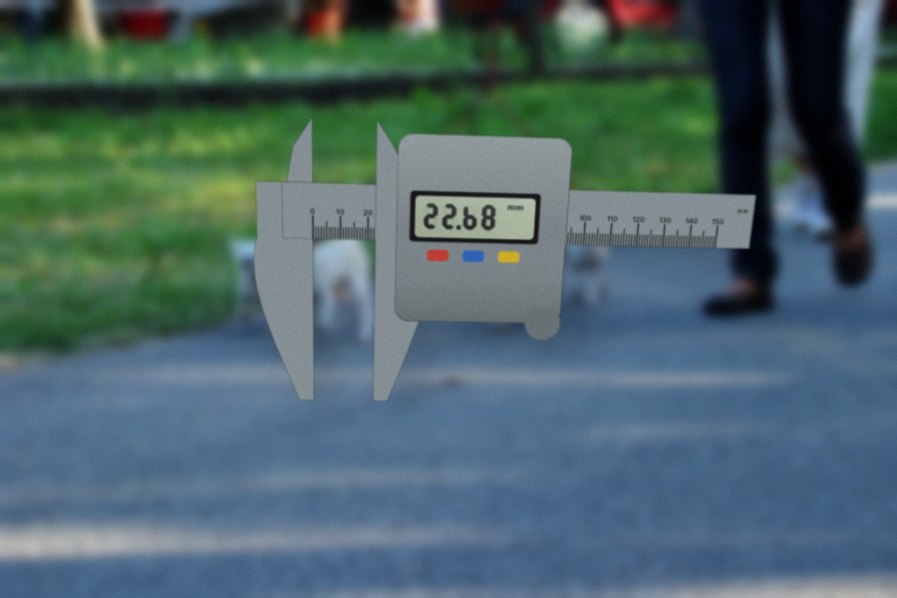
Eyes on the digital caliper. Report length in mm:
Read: 22.68 mm
